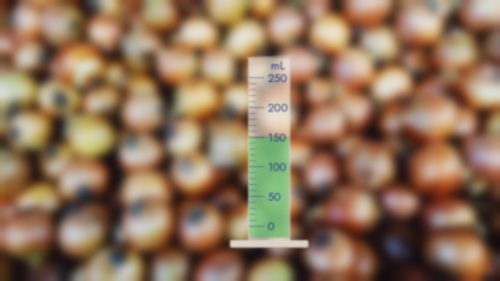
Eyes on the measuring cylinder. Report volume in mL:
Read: 150 mL
